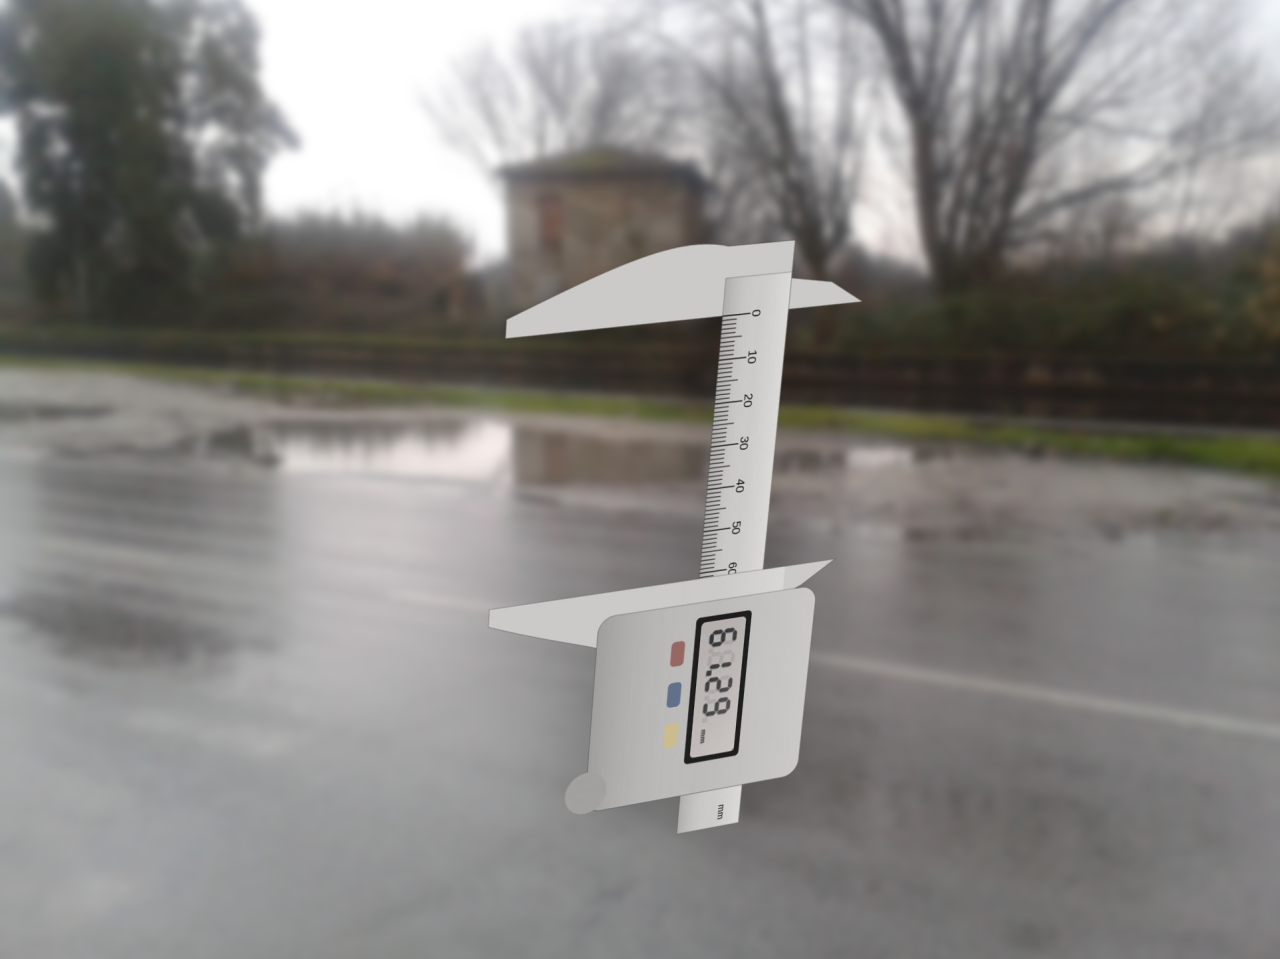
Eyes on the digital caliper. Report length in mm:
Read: 61.29 mm
